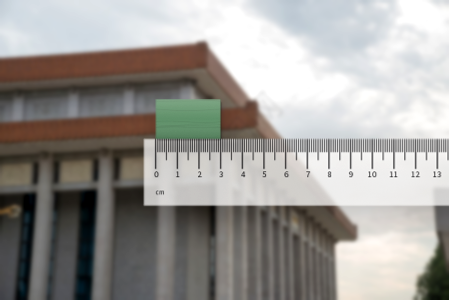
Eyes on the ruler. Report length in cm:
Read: 3 cm
